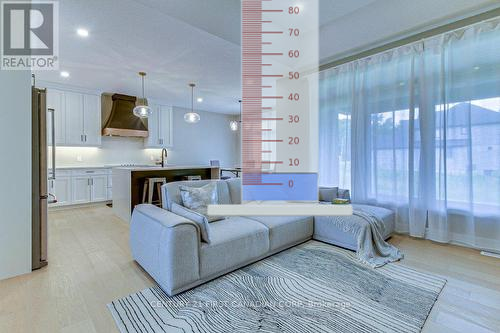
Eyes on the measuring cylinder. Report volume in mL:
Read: 5 mL
